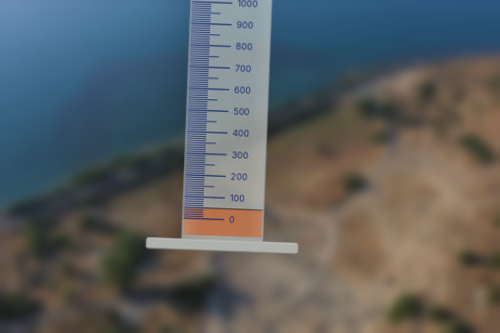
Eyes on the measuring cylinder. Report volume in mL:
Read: 50 mL
